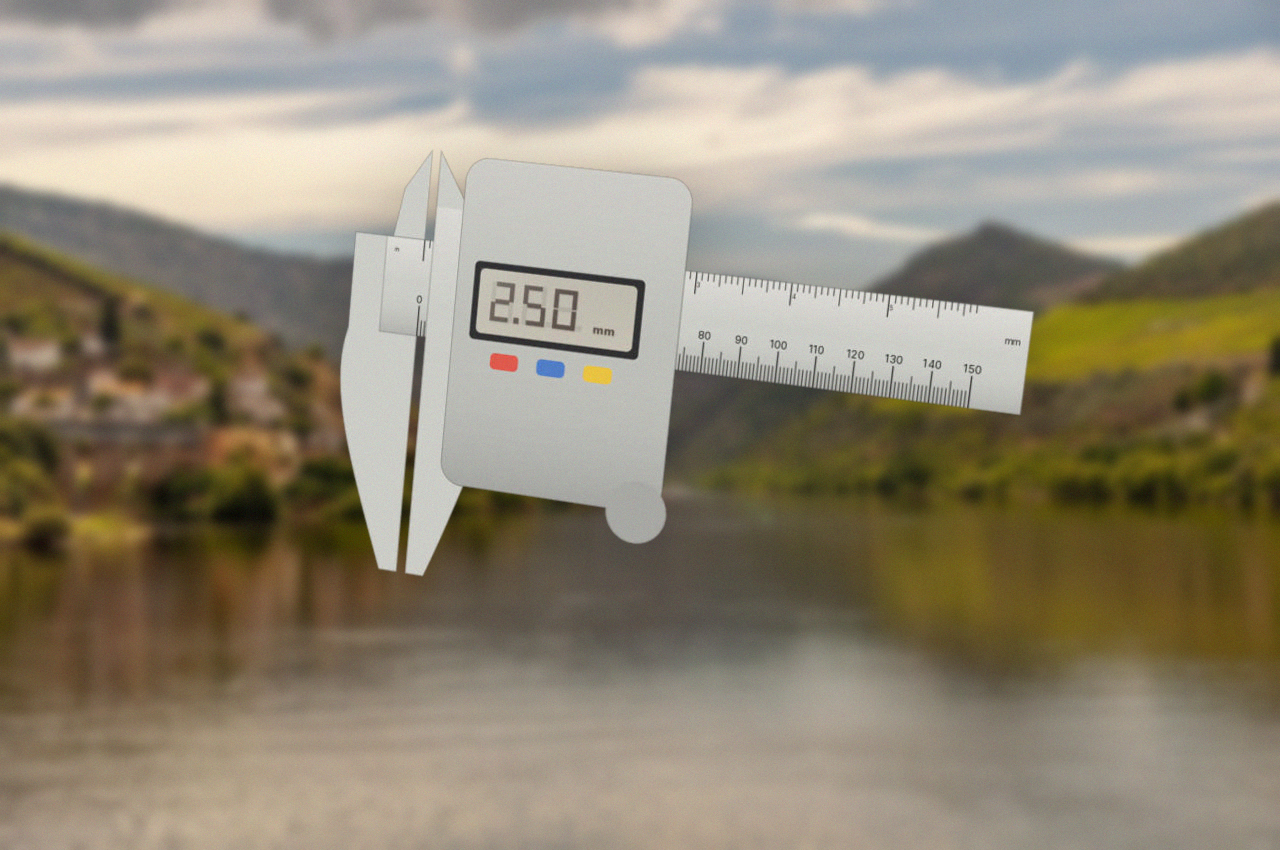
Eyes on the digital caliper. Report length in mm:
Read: 2.50 mm
